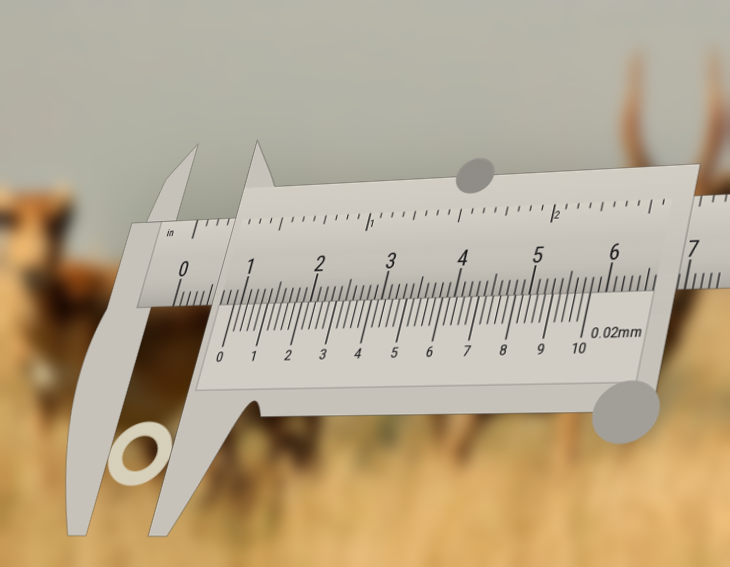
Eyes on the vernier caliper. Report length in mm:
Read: 9.0 mm
